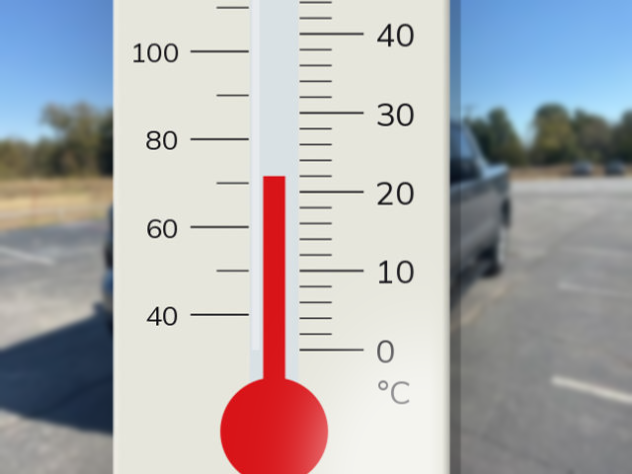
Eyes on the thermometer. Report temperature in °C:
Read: 22 °C
